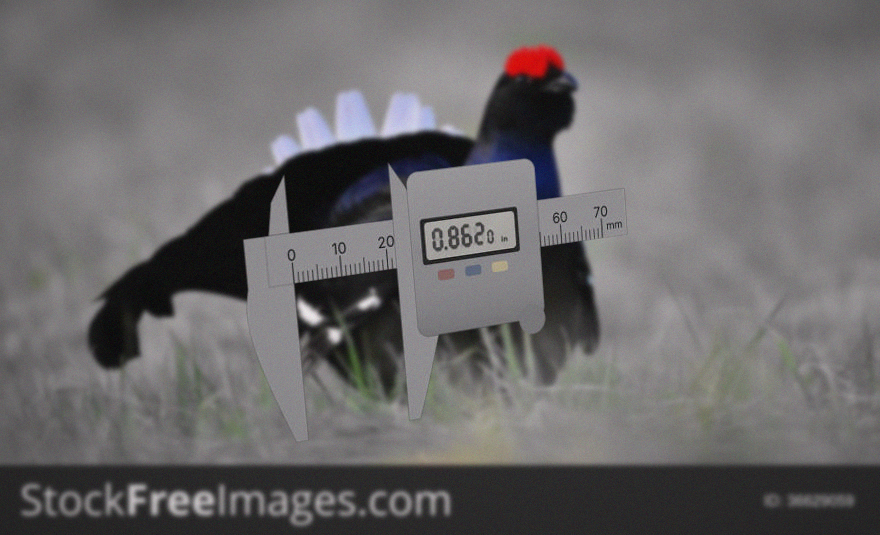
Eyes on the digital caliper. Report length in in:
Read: 0.8620 in
